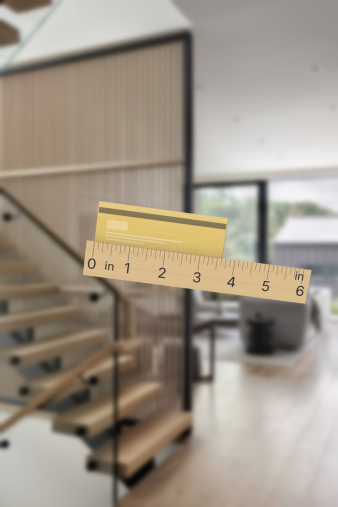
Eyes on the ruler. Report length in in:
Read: 3.625 in
